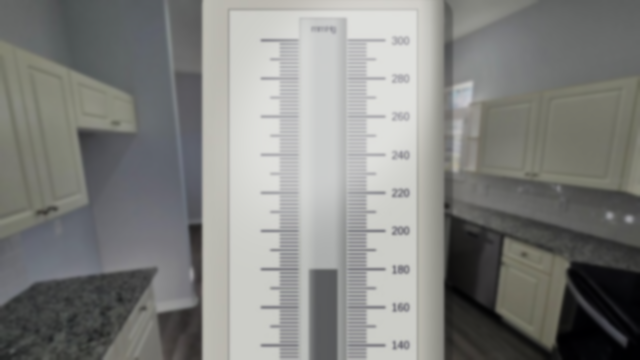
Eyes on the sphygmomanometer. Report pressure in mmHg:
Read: 180 mmHg
